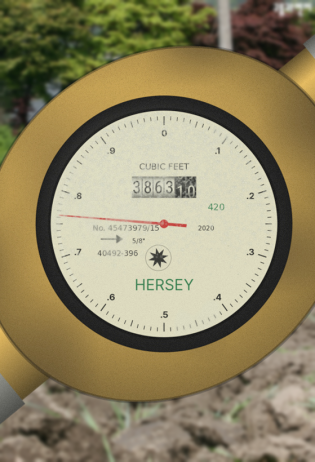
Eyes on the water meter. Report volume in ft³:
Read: 386309.76 ft³
